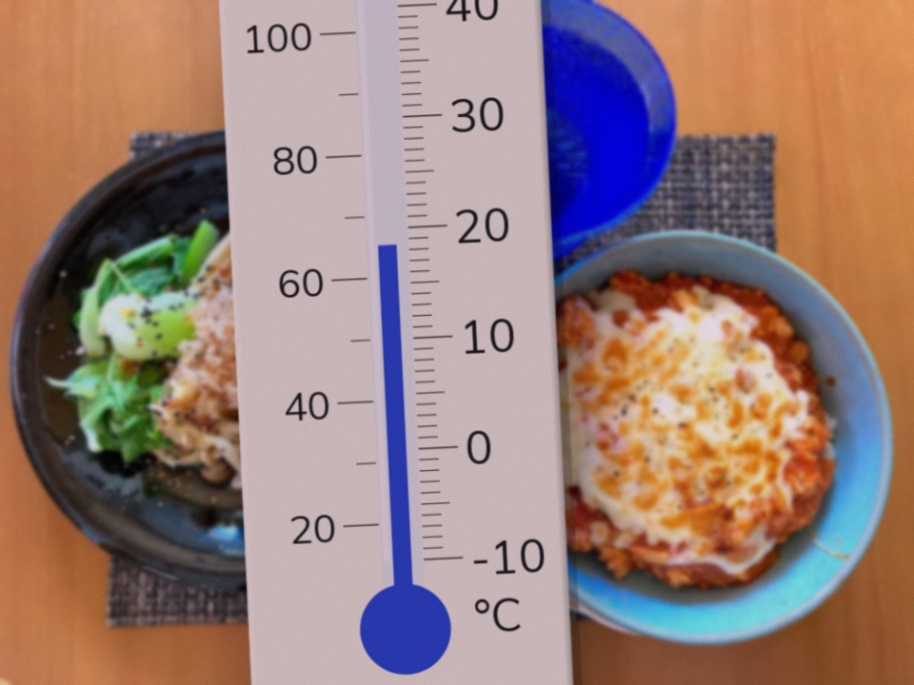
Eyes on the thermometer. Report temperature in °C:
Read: 18.5 °C
